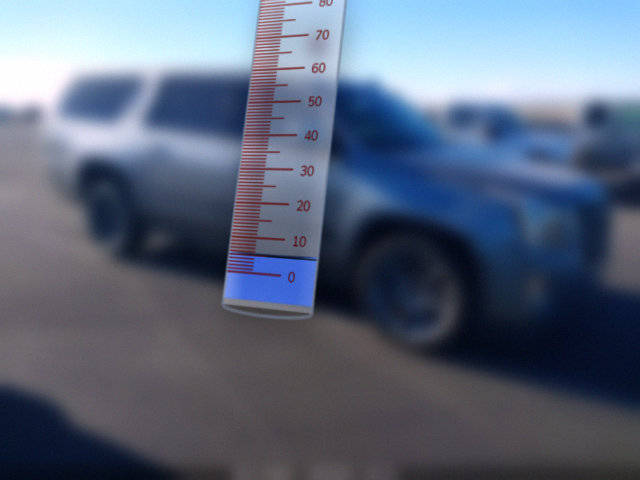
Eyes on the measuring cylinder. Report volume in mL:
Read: 5 mL
